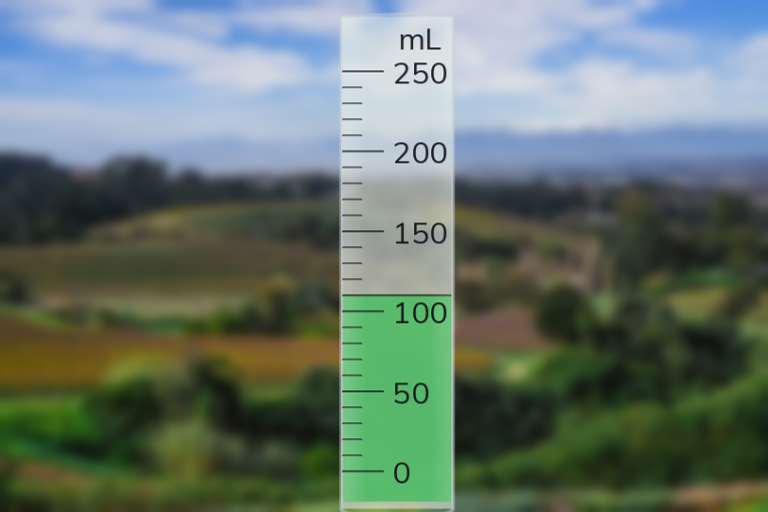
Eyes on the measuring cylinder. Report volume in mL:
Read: 110 mL
